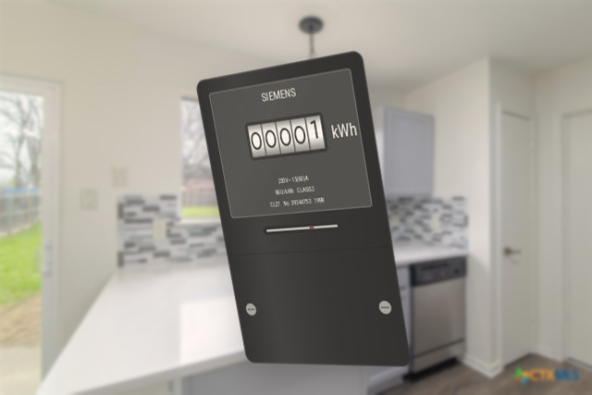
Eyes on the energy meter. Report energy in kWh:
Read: 1 kWh
